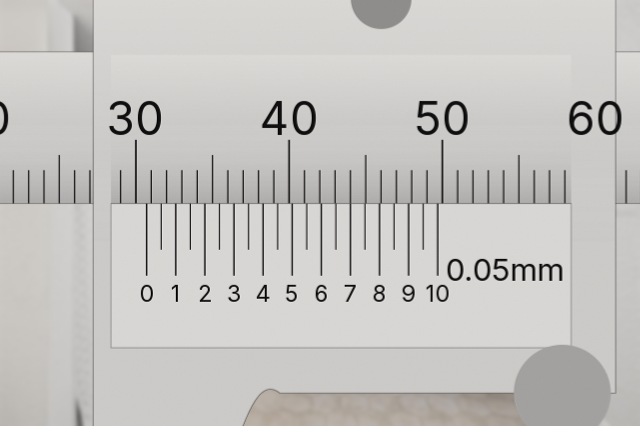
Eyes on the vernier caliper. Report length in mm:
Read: 30.7 mm
